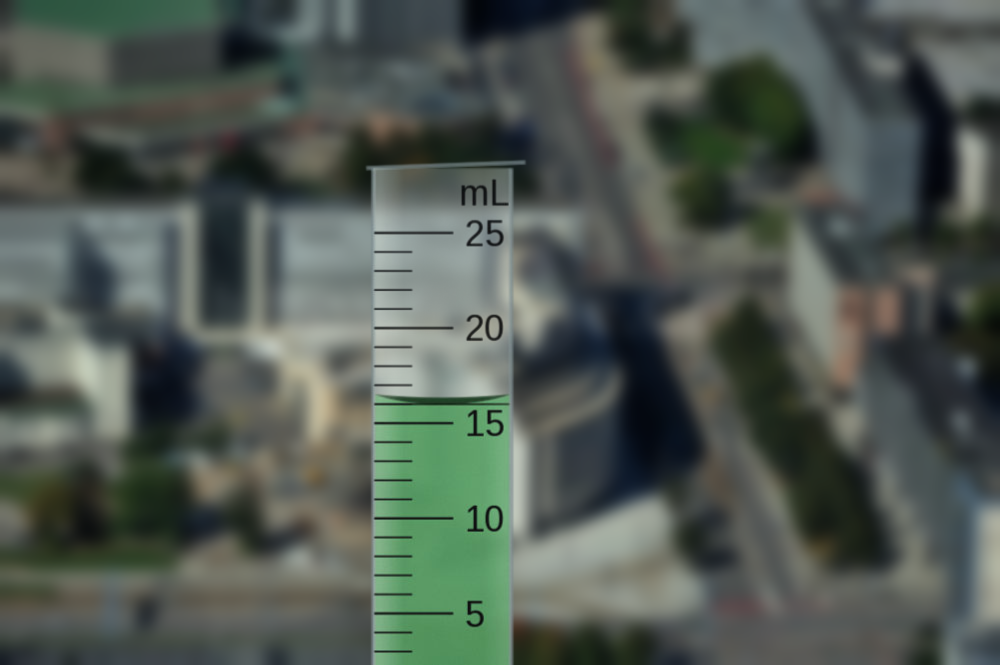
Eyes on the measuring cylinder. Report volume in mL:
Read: 16 mL
